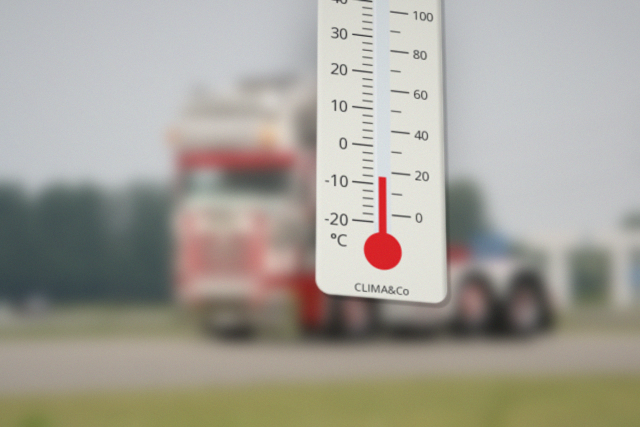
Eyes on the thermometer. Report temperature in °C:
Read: -8 °C
